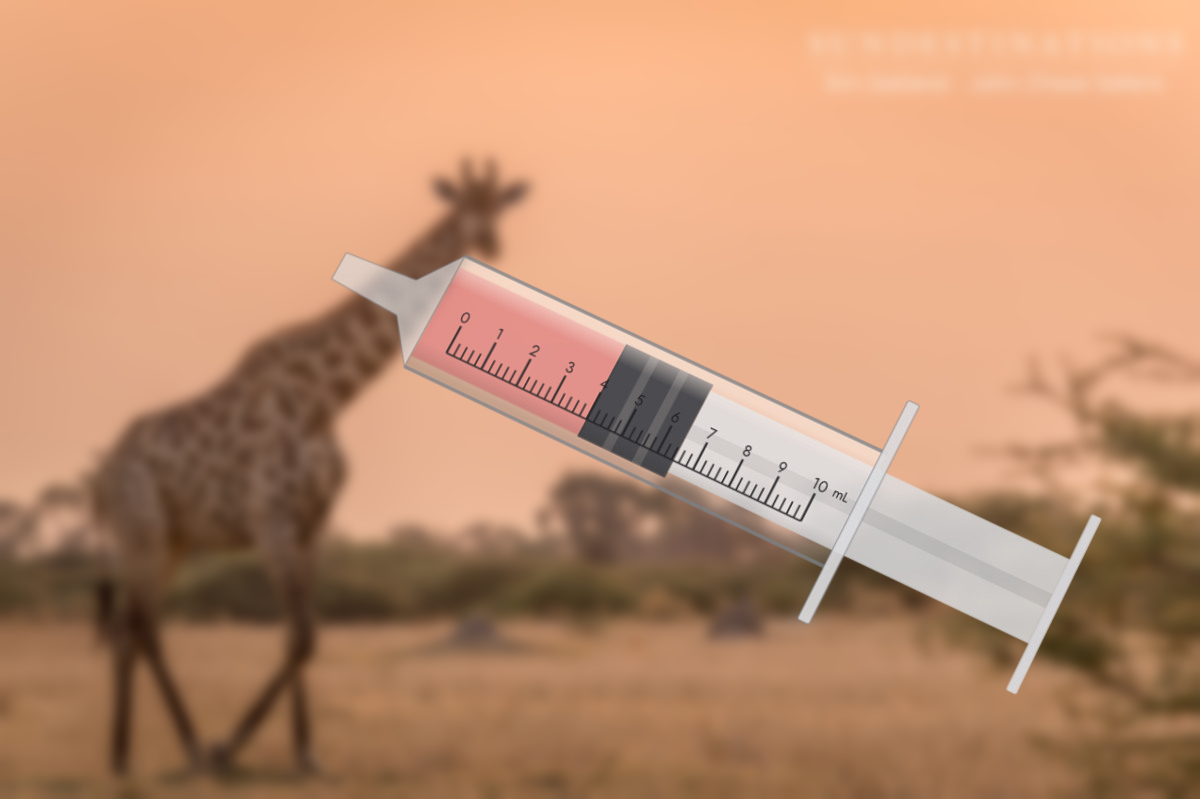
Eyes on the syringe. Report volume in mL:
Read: 4 mL
